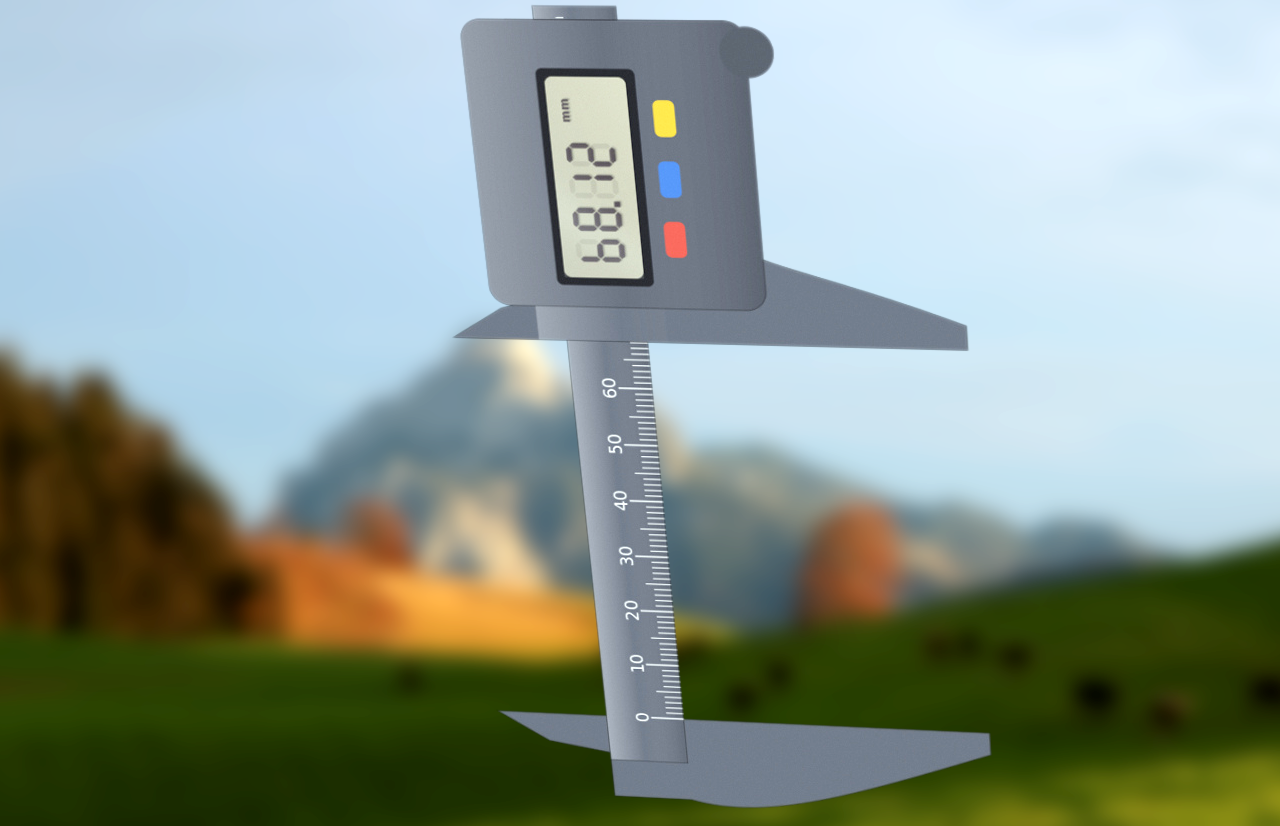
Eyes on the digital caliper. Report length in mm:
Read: 68.12 mm
